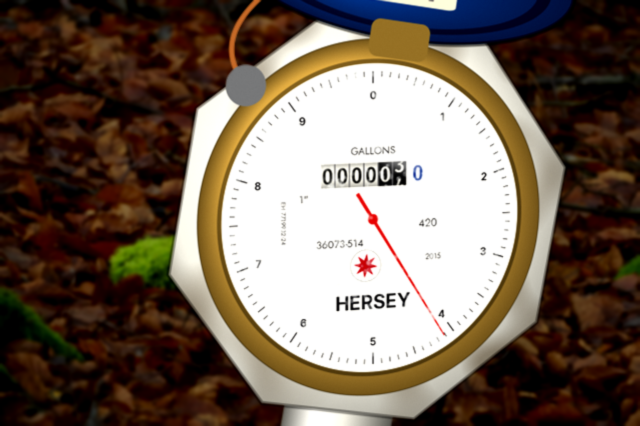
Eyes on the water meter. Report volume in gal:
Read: 34.1 gal
